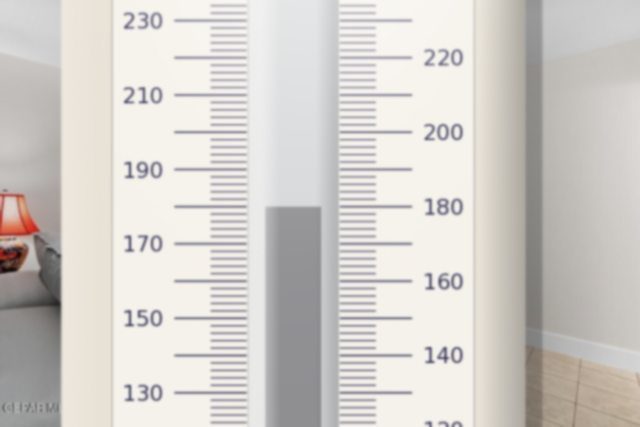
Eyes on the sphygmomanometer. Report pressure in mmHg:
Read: 180 mmHg
